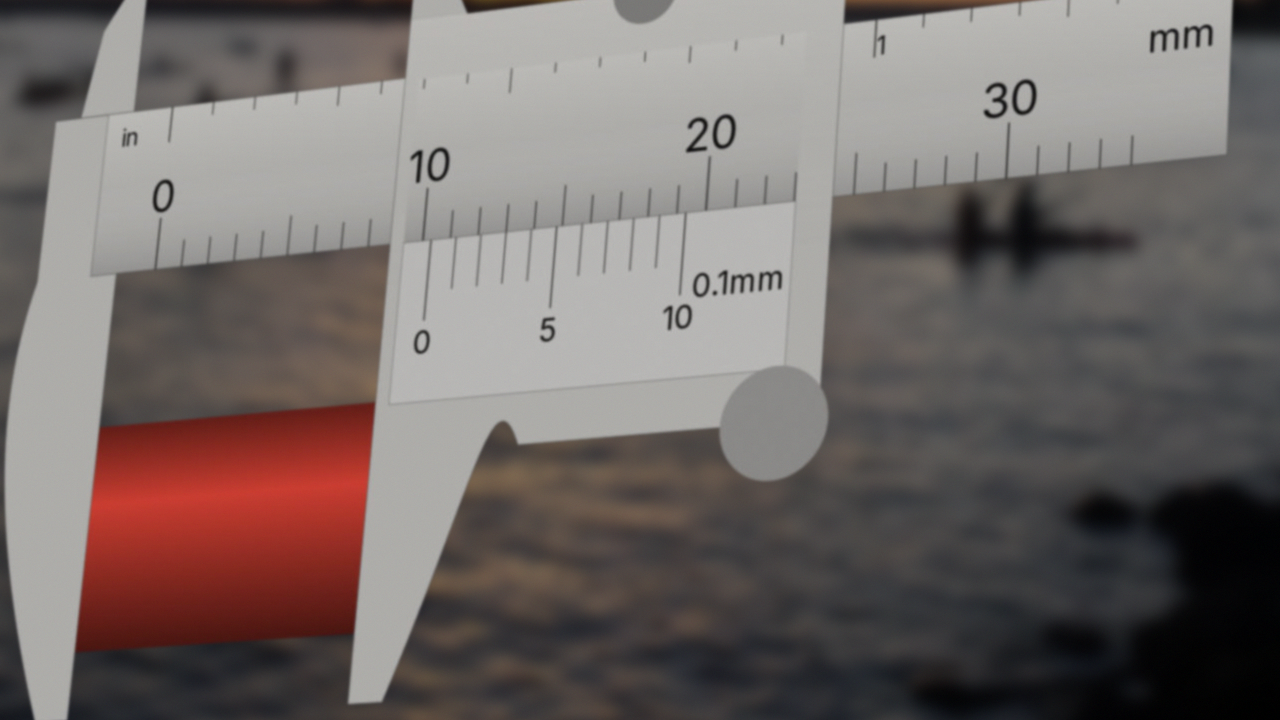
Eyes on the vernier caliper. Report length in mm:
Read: 10.3 mm
